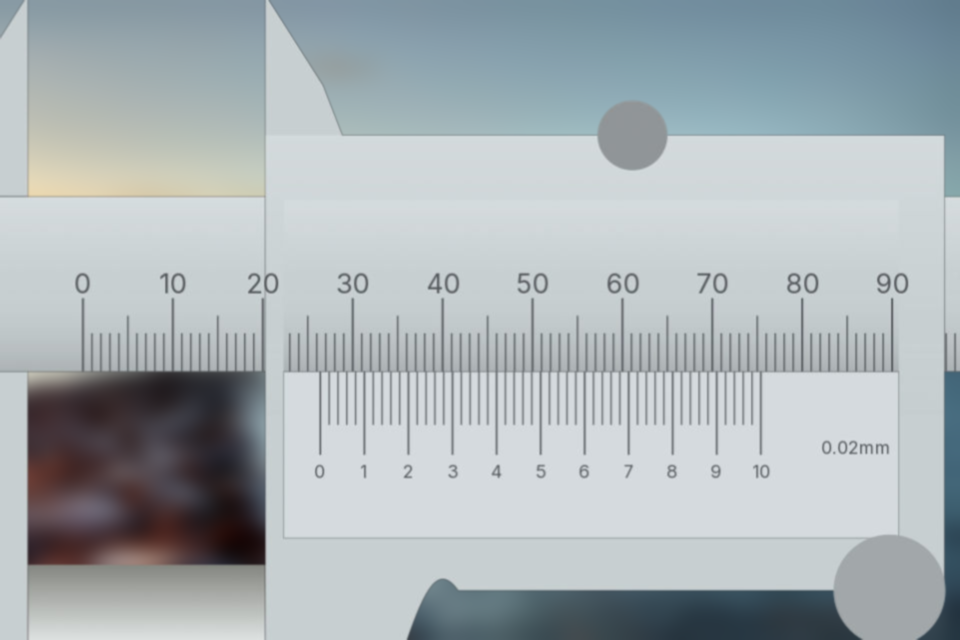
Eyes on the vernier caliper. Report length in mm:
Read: 26.4 mm
